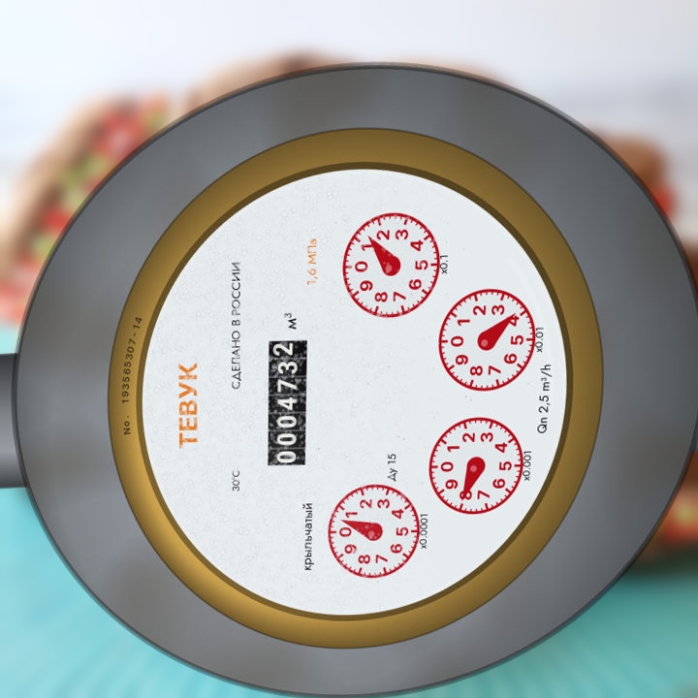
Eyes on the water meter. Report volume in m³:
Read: 4732.1380 m³
